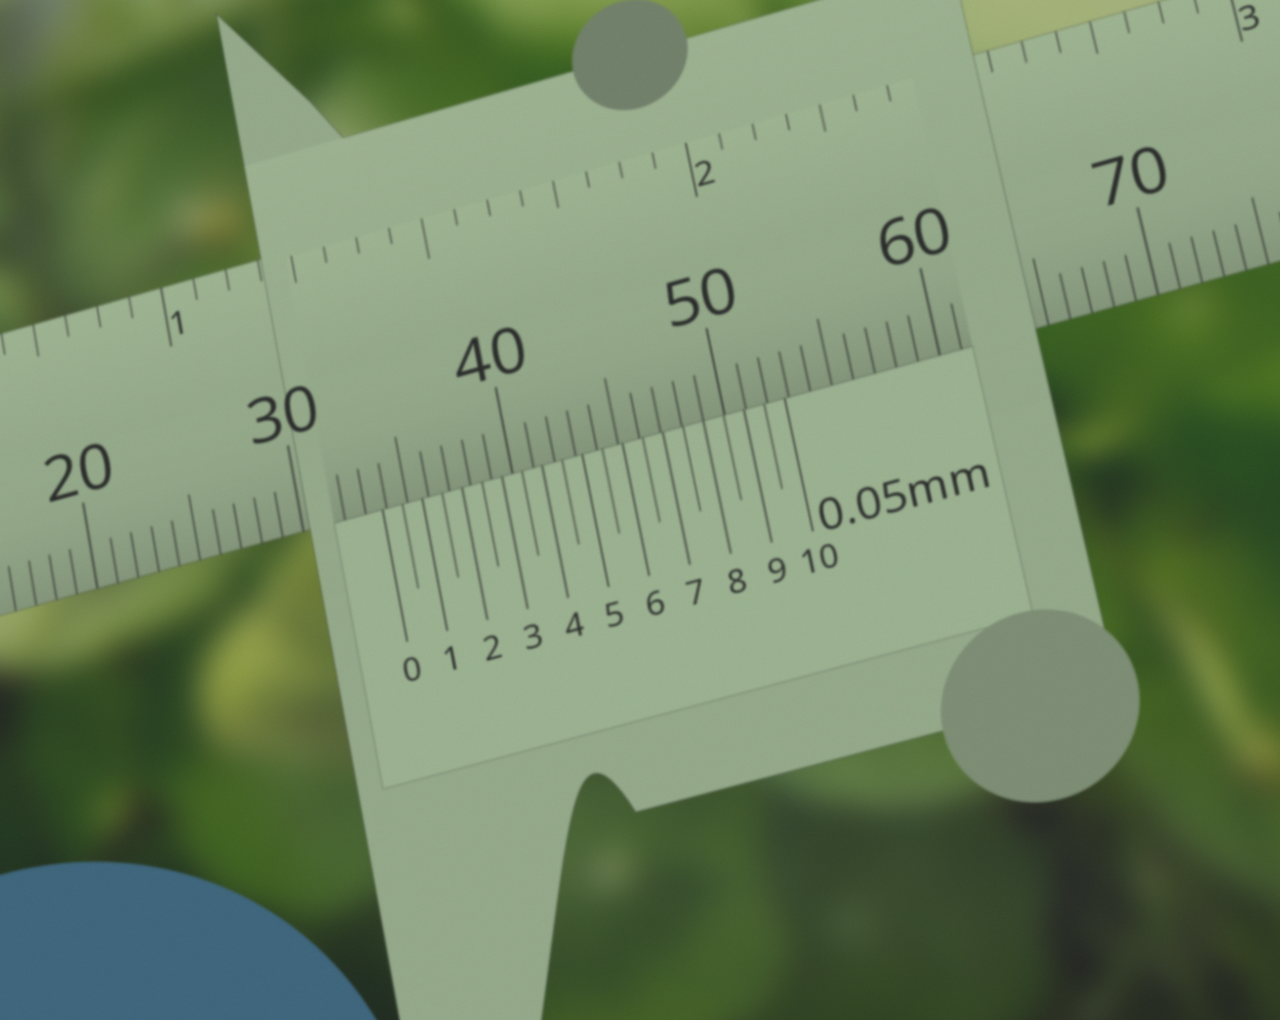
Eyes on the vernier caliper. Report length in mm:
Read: 33.8 mm
